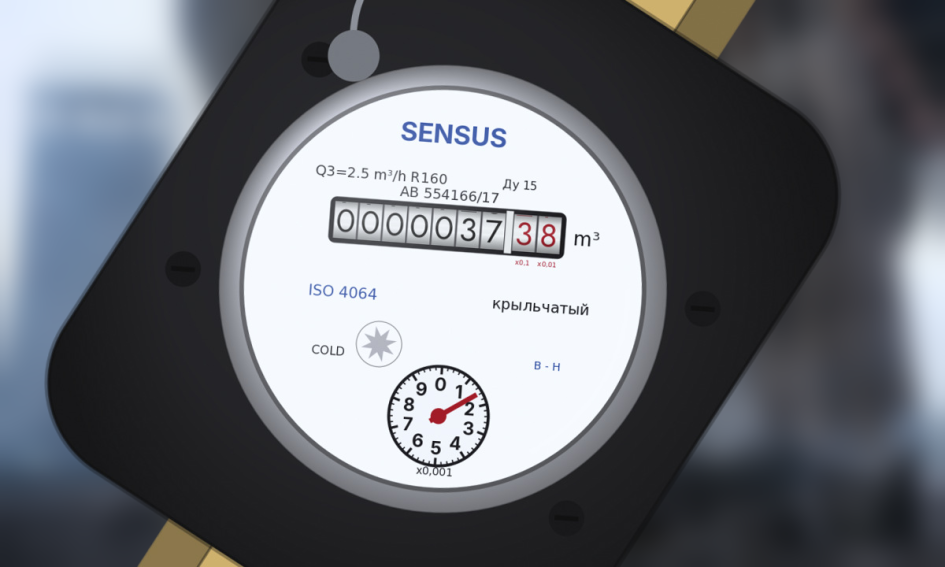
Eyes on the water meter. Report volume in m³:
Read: 37.381 m³
